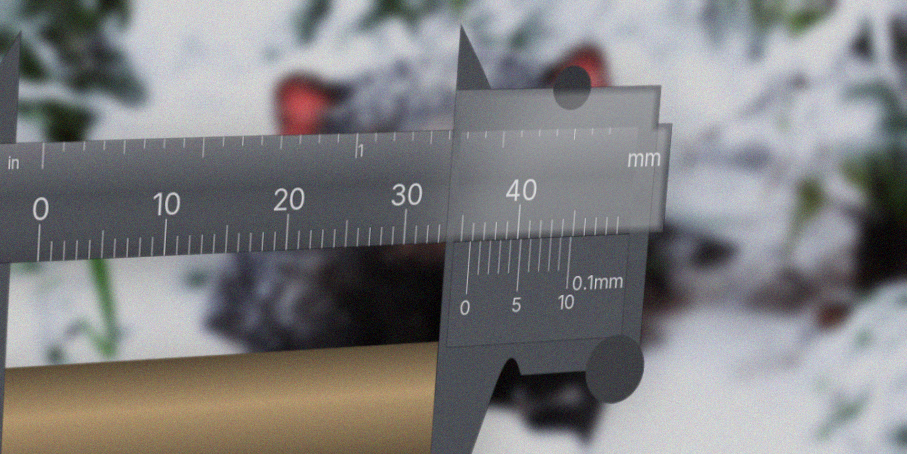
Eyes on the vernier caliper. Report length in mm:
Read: 35.8 mm
